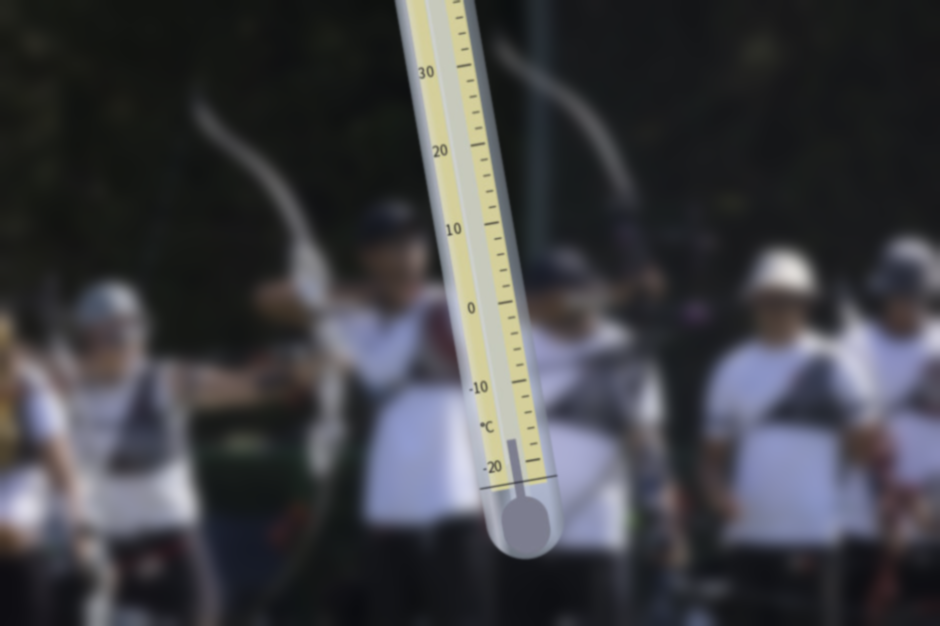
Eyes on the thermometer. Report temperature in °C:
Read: -17 °C
